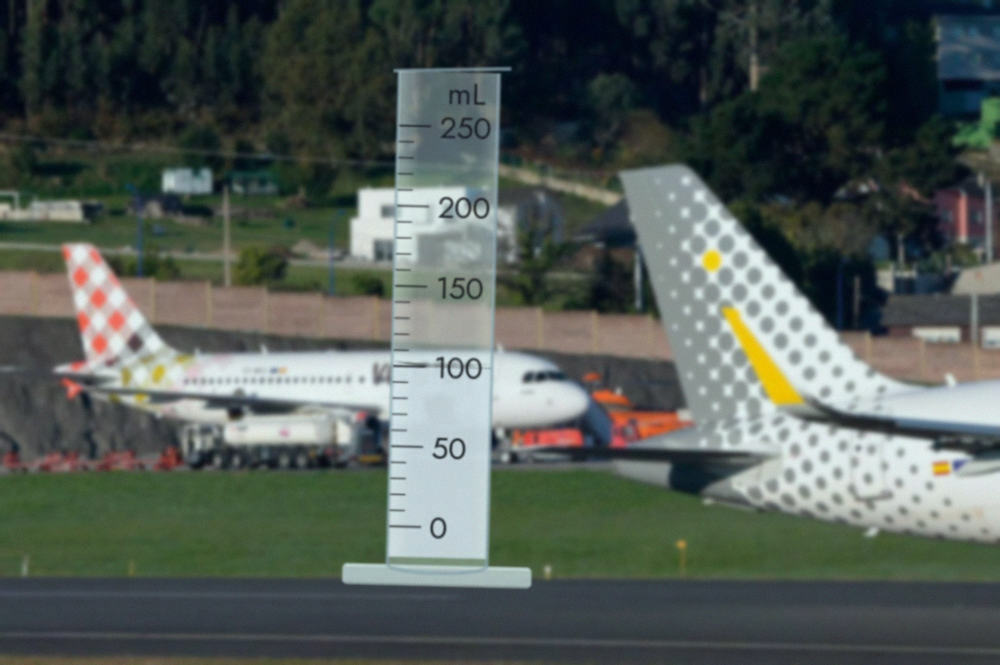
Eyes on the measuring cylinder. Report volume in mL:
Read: 100 mL
